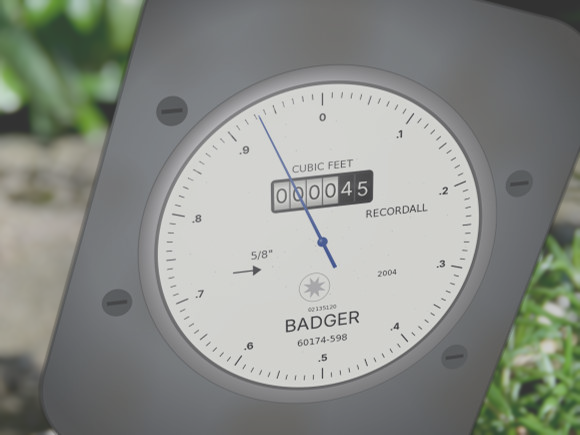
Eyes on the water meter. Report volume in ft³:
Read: 44.93 ft³
